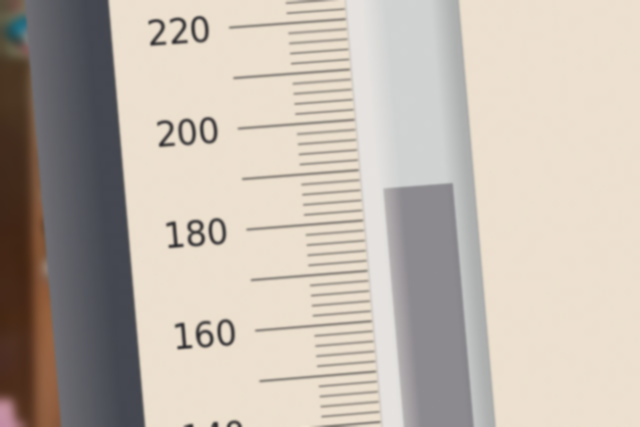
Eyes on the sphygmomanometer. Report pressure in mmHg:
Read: 186 mmHg
